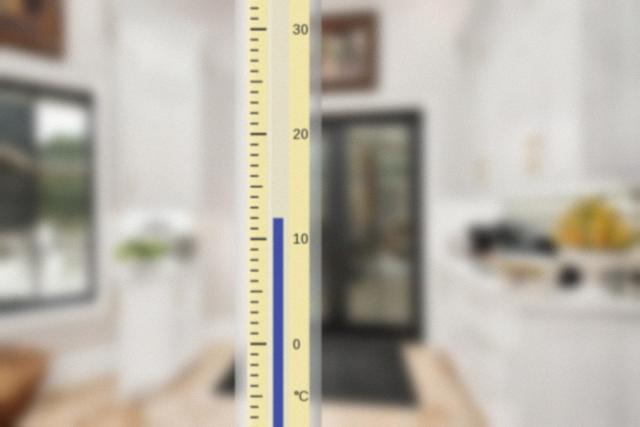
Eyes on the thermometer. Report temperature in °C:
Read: 12 °C
